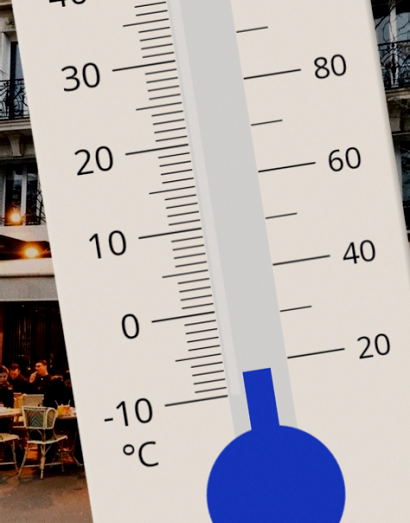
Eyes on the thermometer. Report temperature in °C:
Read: -7.5 °C
